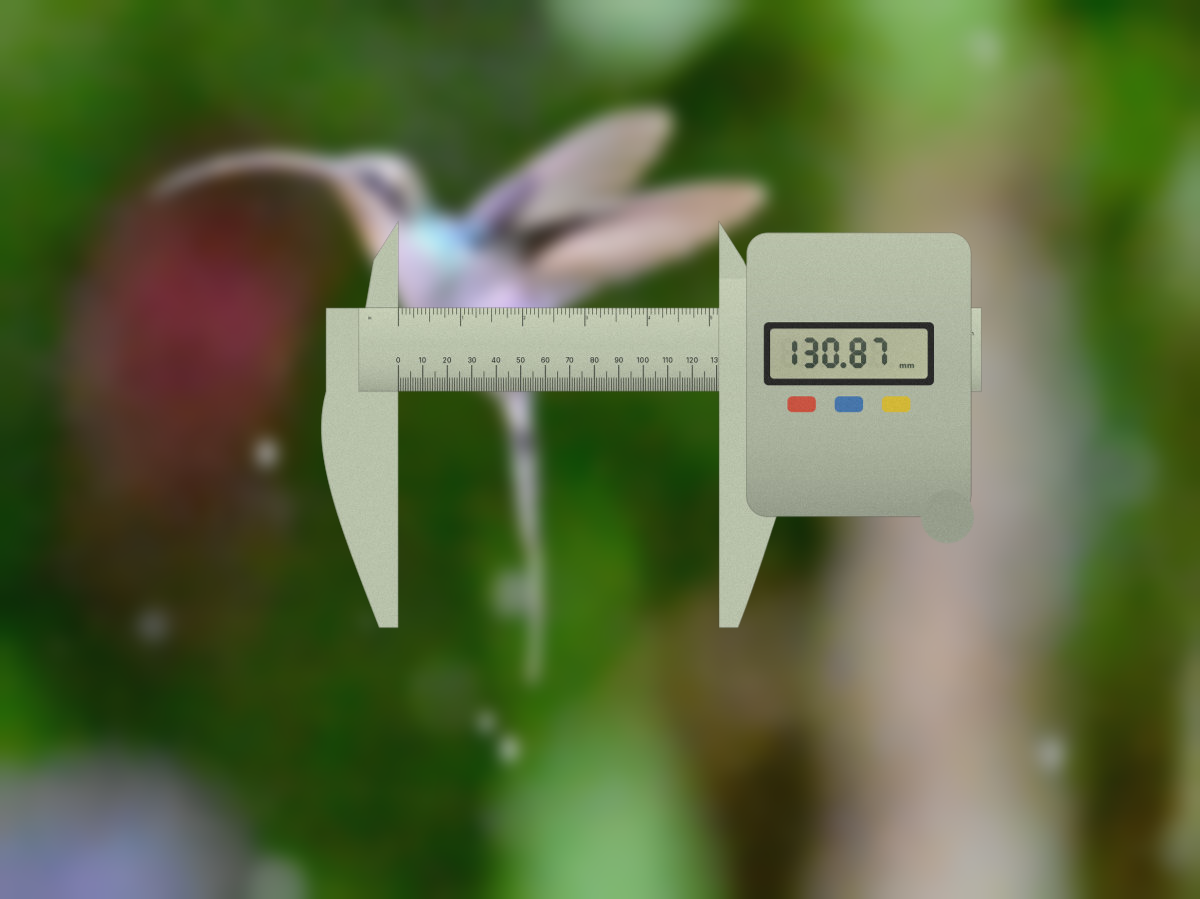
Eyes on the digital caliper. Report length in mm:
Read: 130.87 mm
